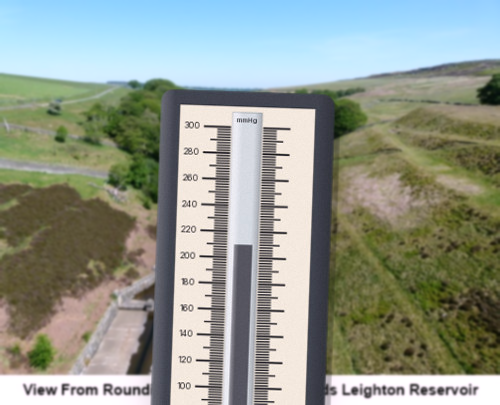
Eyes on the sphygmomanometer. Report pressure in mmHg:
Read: 210 mmHg
